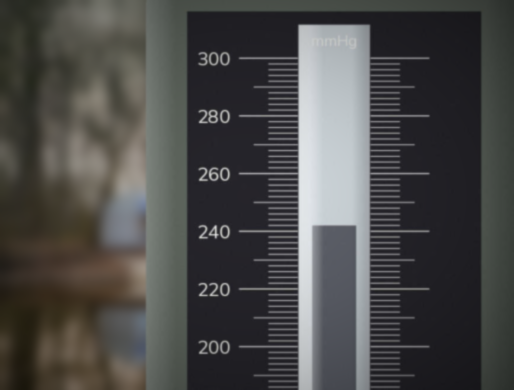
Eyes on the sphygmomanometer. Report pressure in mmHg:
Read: 242 mmHg
